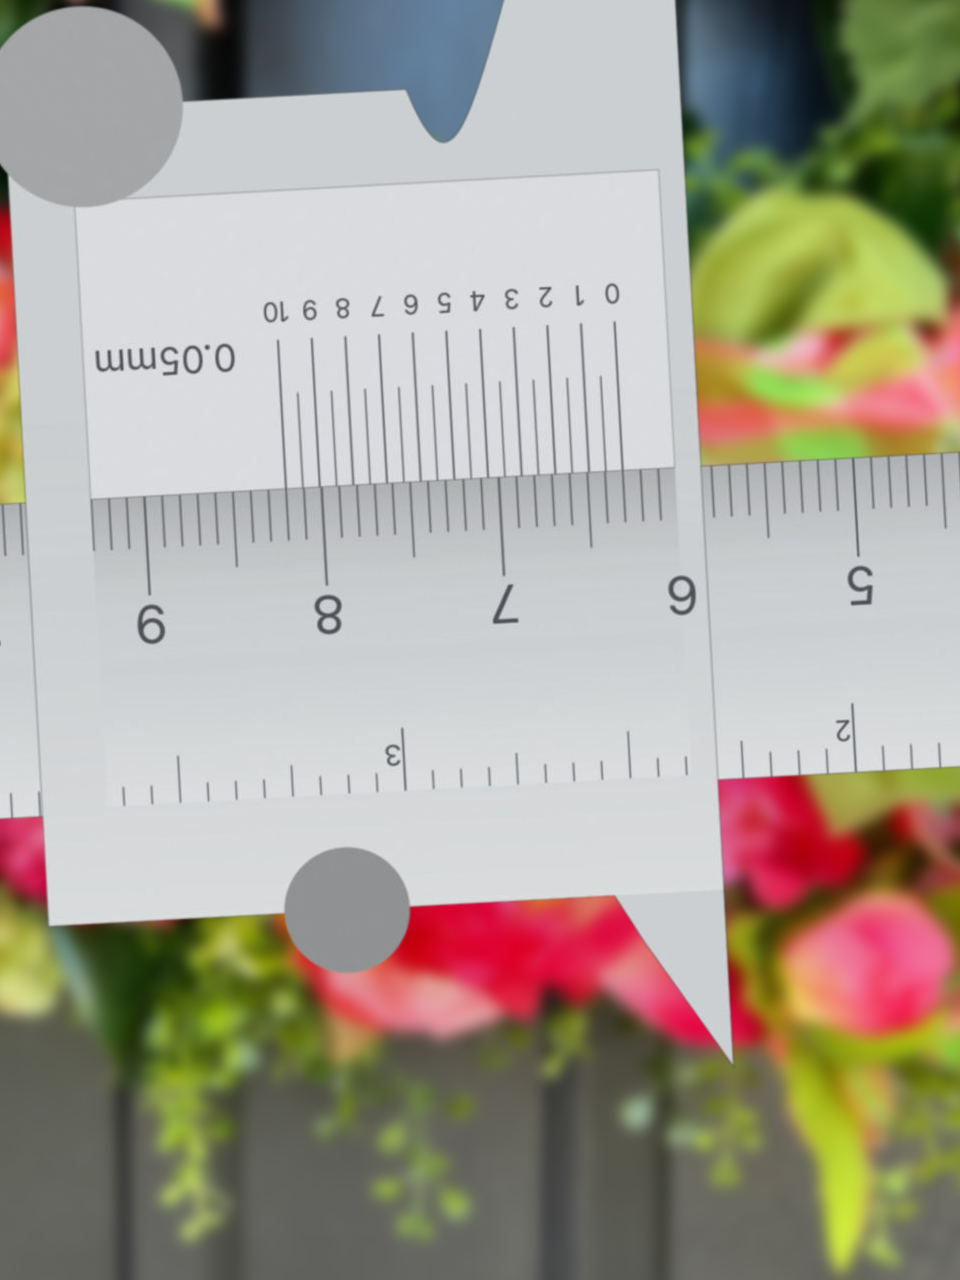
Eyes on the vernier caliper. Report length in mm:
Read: 63.0 mm
